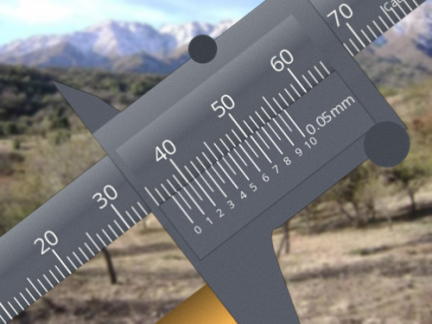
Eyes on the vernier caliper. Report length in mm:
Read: 37.2 mm
